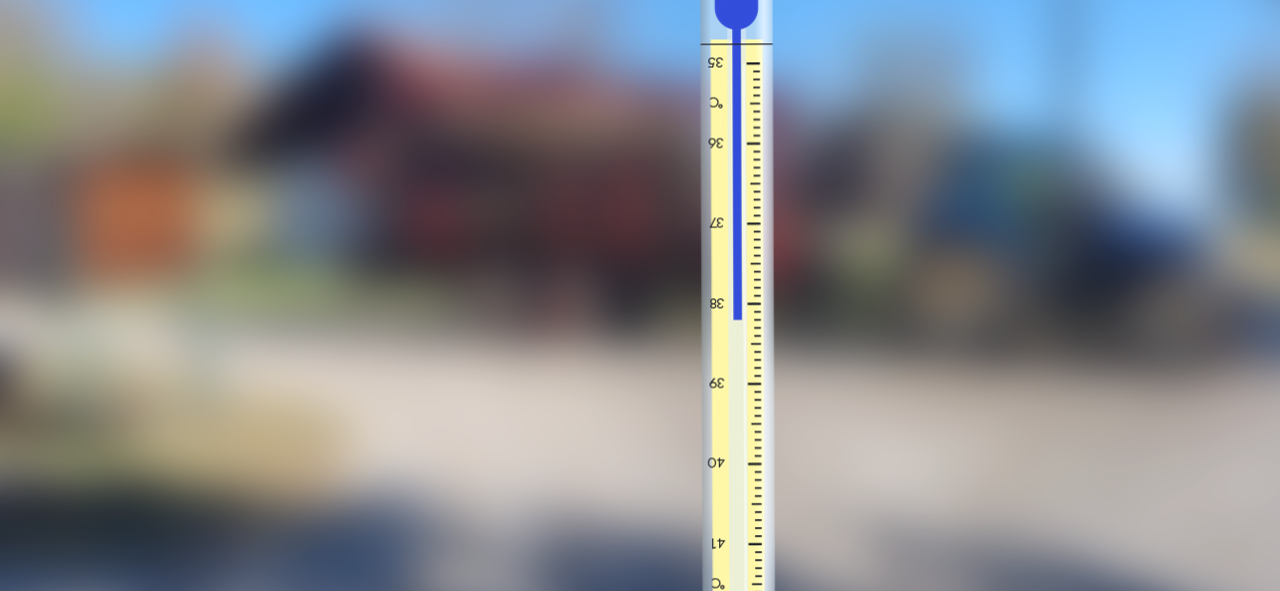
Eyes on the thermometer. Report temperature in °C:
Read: 38.2 °C
